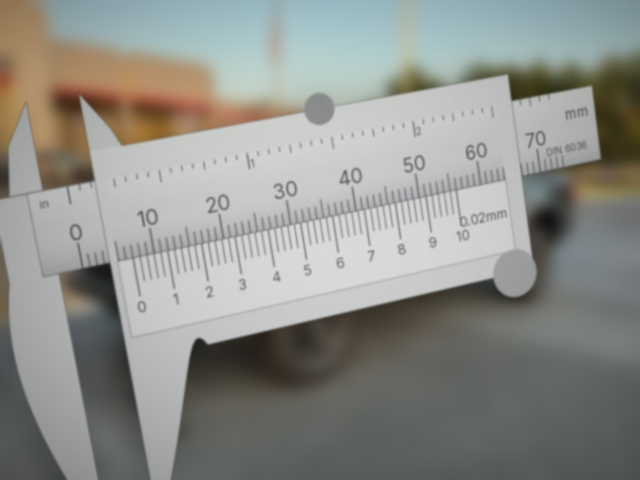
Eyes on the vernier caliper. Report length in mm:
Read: 7.0 mm
